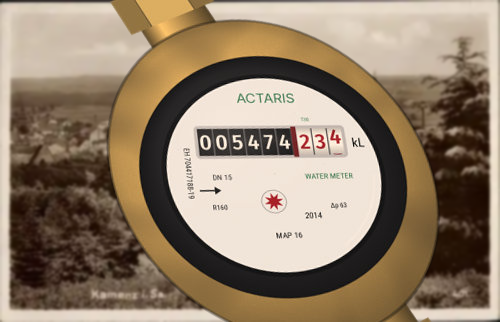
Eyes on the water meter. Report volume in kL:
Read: 5474.234 kL
